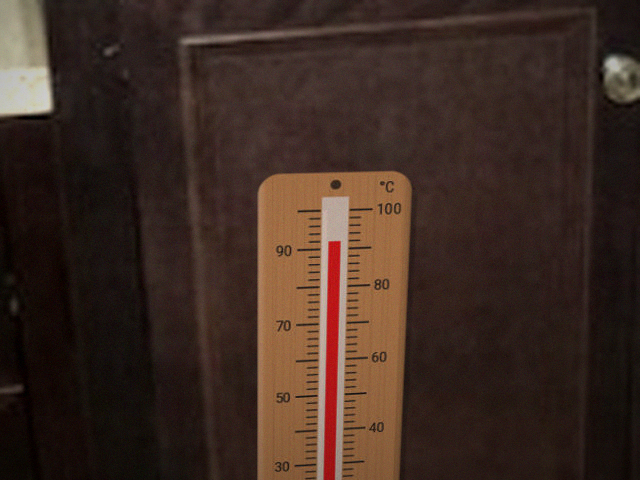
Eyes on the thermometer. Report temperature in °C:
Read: 92 °C
